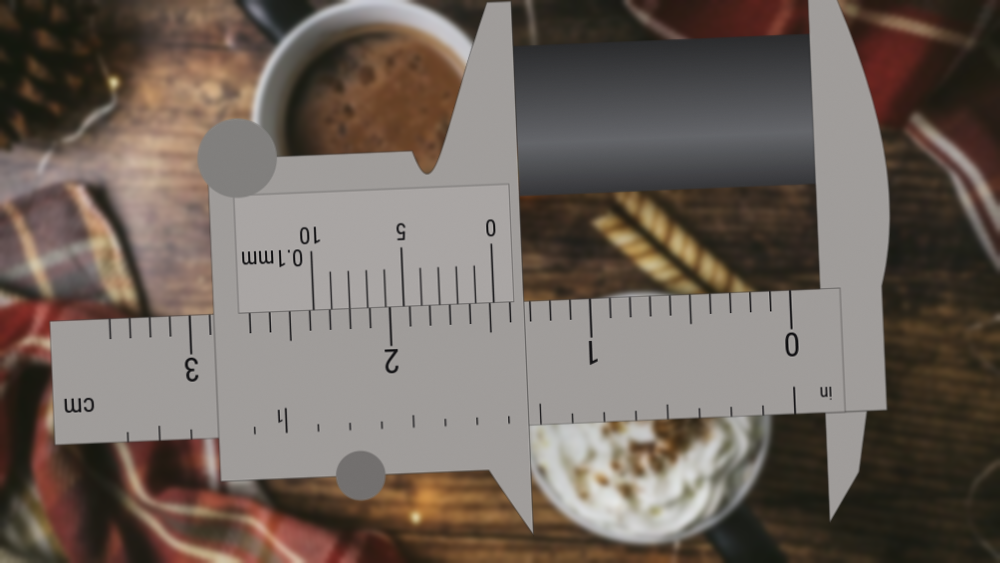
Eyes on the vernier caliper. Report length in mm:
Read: 14.8 mm
